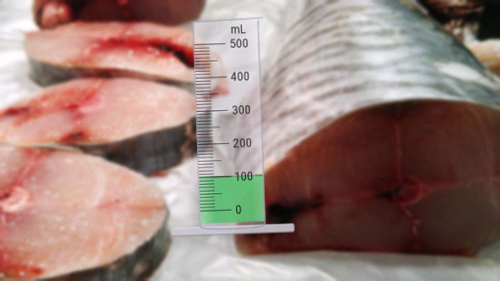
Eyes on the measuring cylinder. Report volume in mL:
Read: 100 mL
